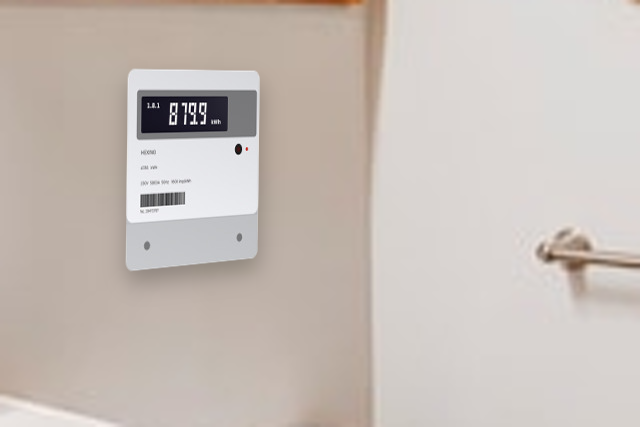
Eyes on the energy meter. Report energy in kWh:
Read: 879.9 kWh
